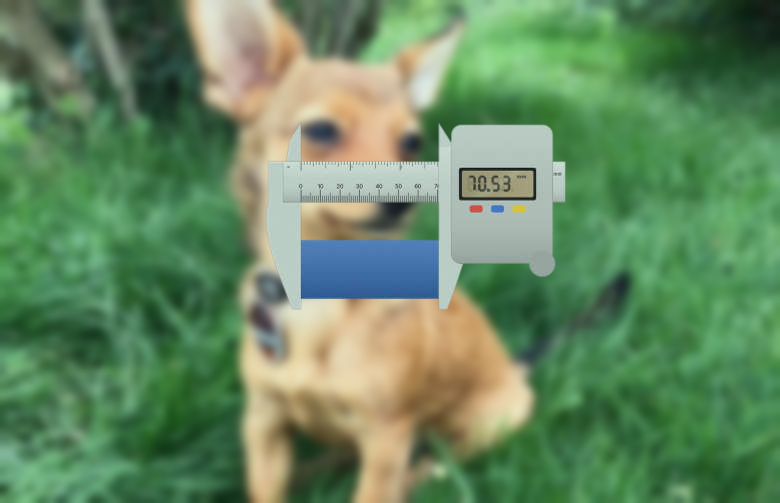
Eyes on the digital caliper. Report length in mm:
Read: 70.53 mm
